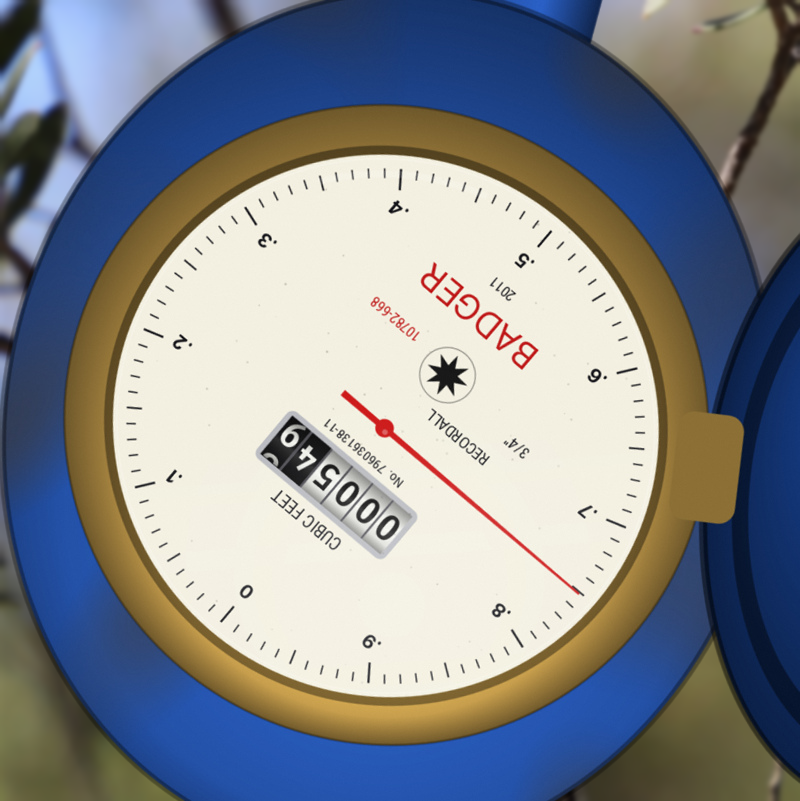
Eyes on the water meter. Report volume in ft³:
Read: 548.75 ft³
